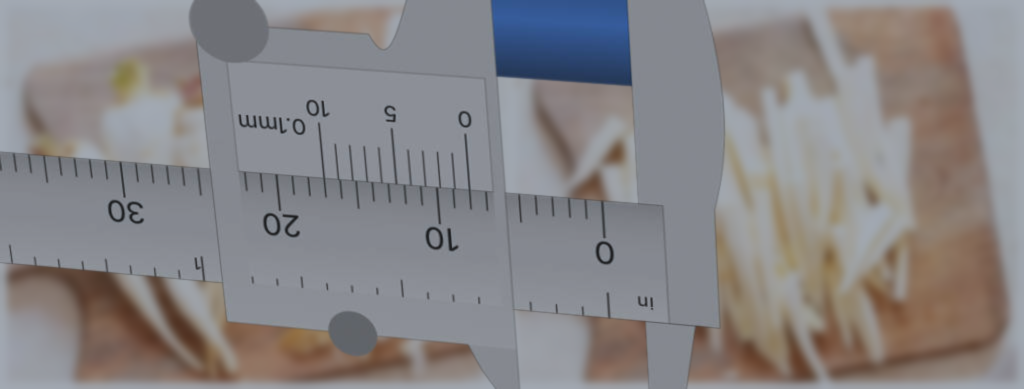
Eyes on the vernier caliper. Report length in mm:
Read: 8.0 mm
